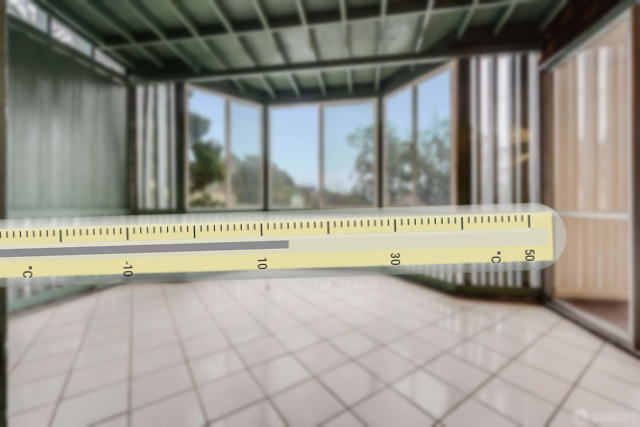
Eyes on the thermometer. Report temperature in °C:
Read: 14 °C
